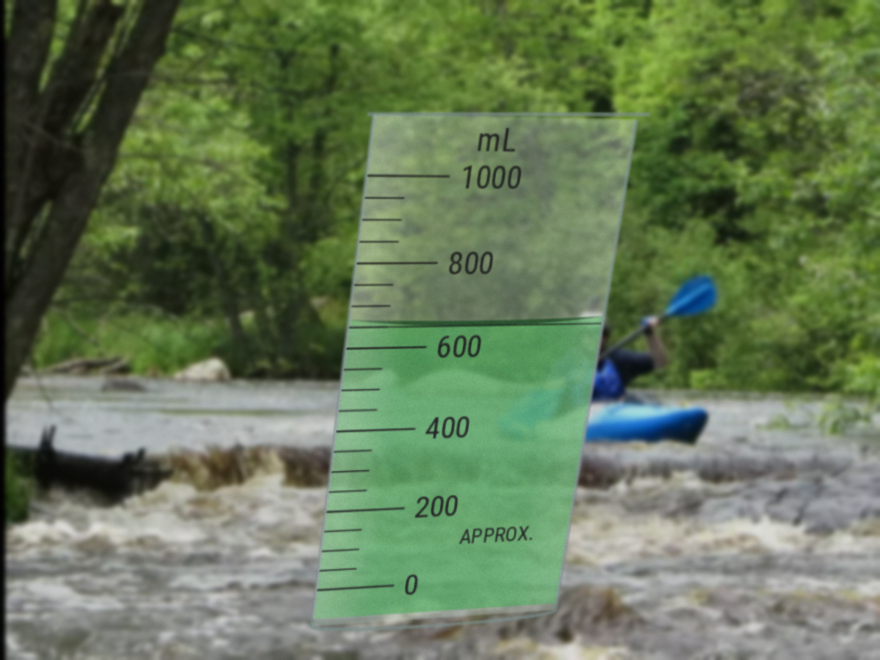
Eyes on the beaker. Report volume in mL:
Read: 650 mL
